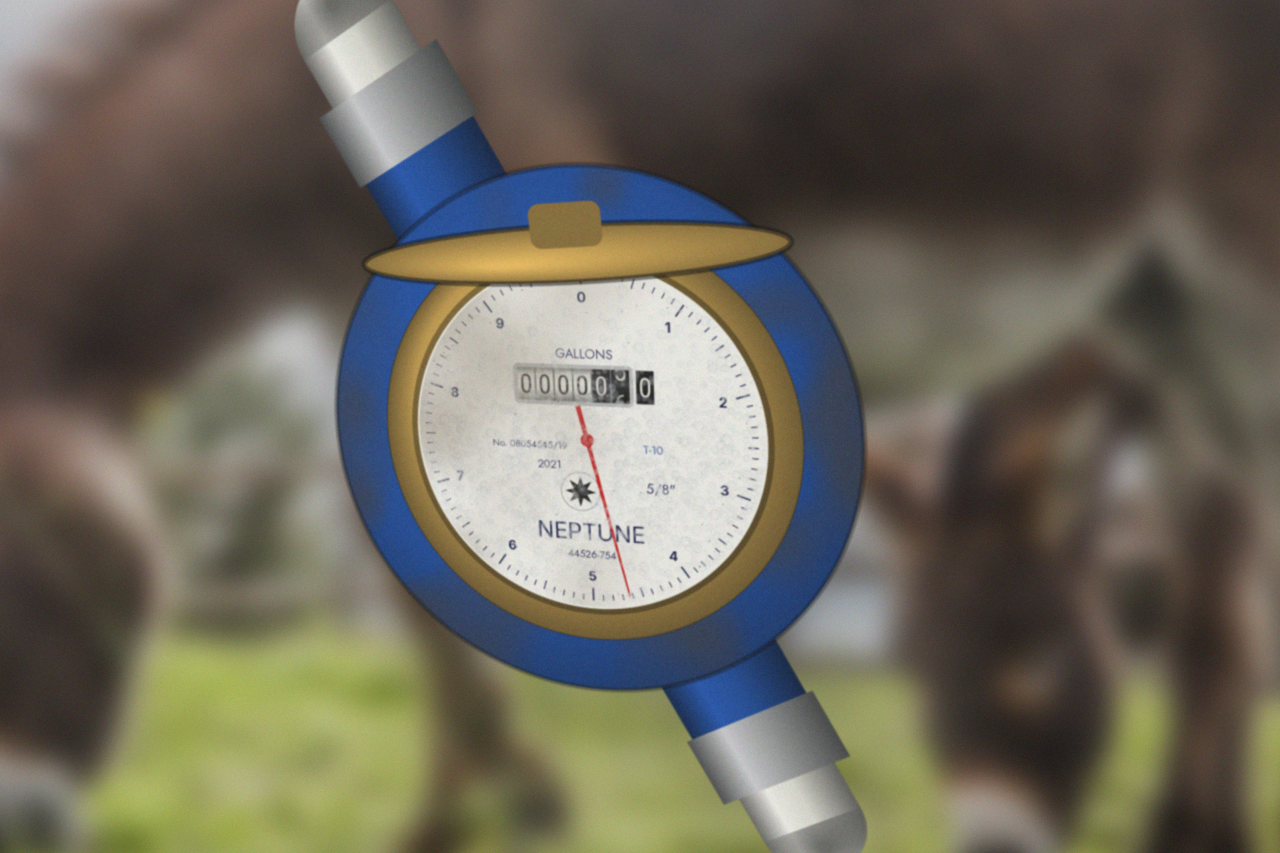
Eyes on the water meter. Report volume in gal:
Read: 54.6 gal
